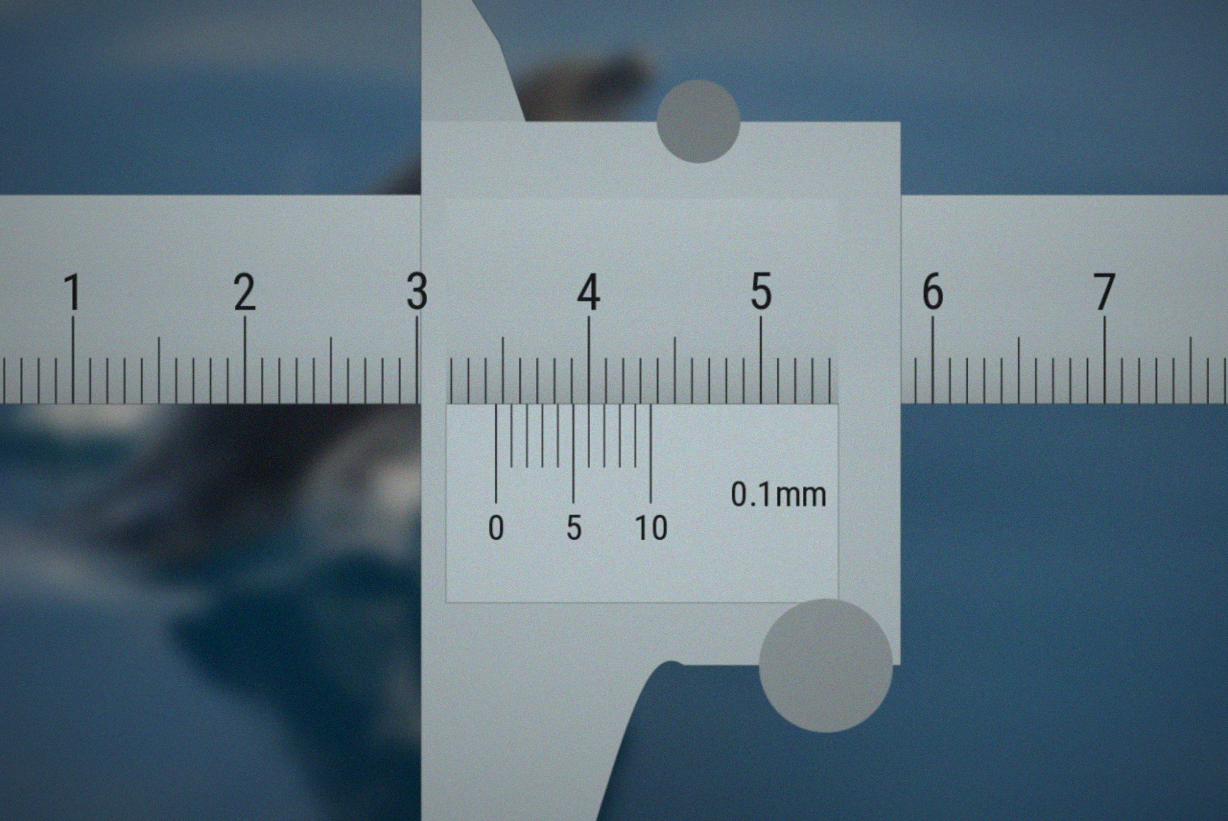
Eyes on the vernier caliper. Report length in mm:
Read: 34.6 mm
